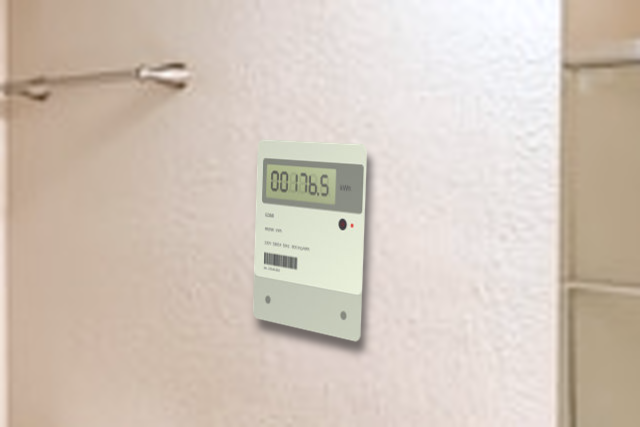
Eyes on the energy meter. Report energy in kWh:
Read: 176.5 kWh
